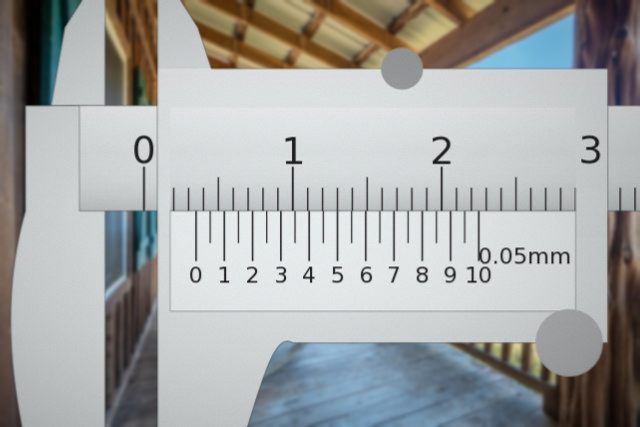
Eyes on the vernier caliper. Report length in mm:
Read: 3.5 mm
